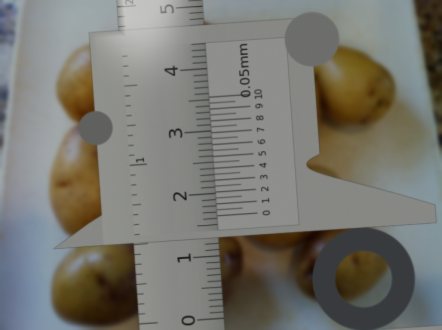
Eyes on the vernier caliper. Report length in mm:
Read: 16.4 mm
